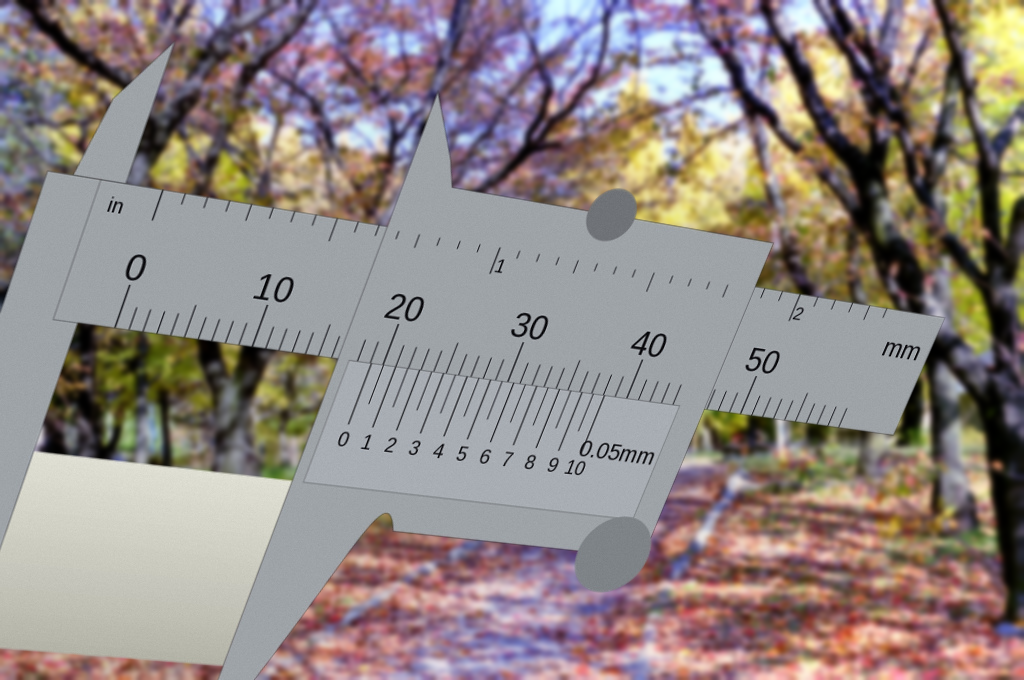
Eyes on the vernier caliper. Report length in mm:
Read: 19.1 mm
